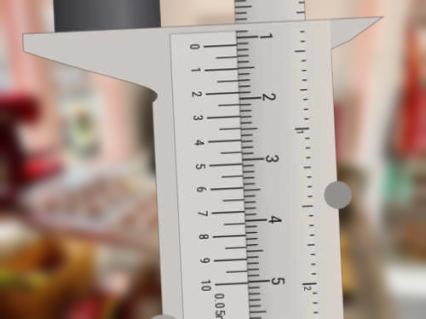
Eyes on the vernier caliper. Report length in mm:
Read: 11.2 mm
